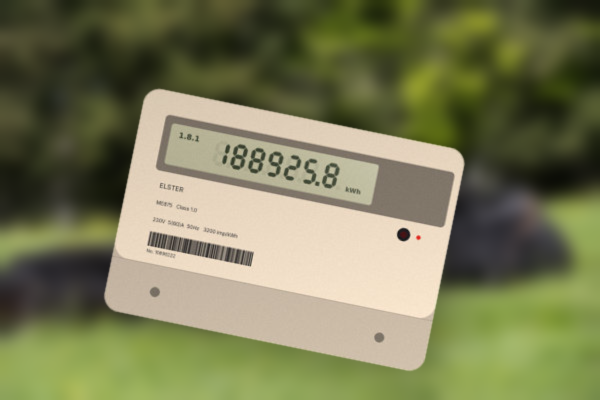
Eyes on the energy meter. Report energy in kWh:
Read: 188925.8 kWh
